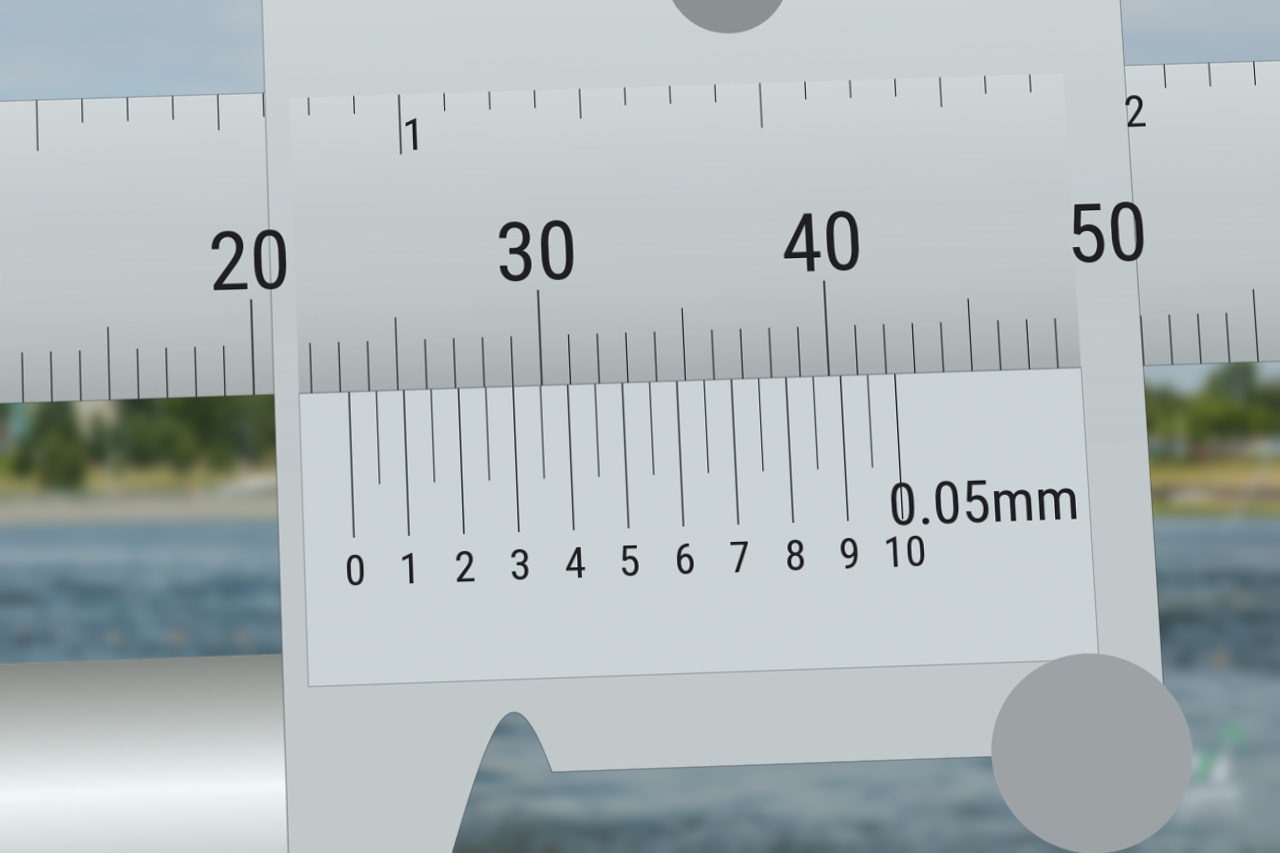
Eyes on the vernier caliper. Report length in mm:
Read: 23.30 mm
